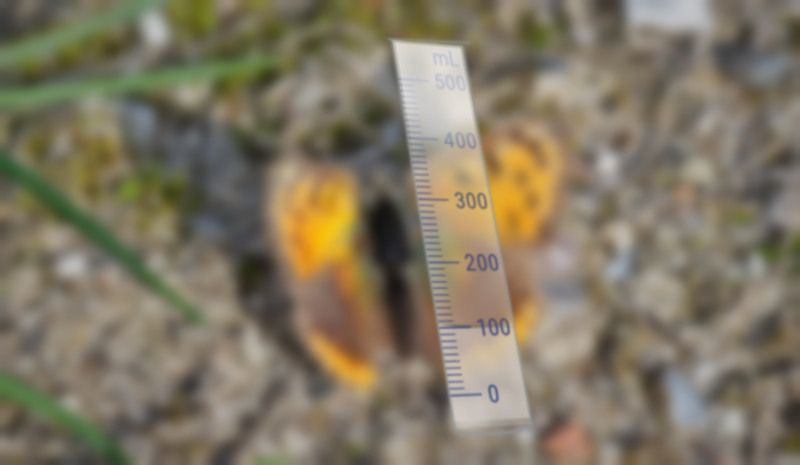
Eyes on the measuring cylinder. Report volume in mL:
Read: 100 mL
